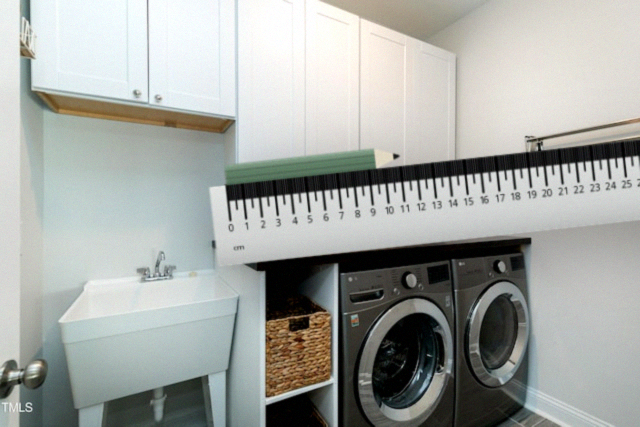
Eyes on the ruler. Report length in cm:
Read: 11 cm
